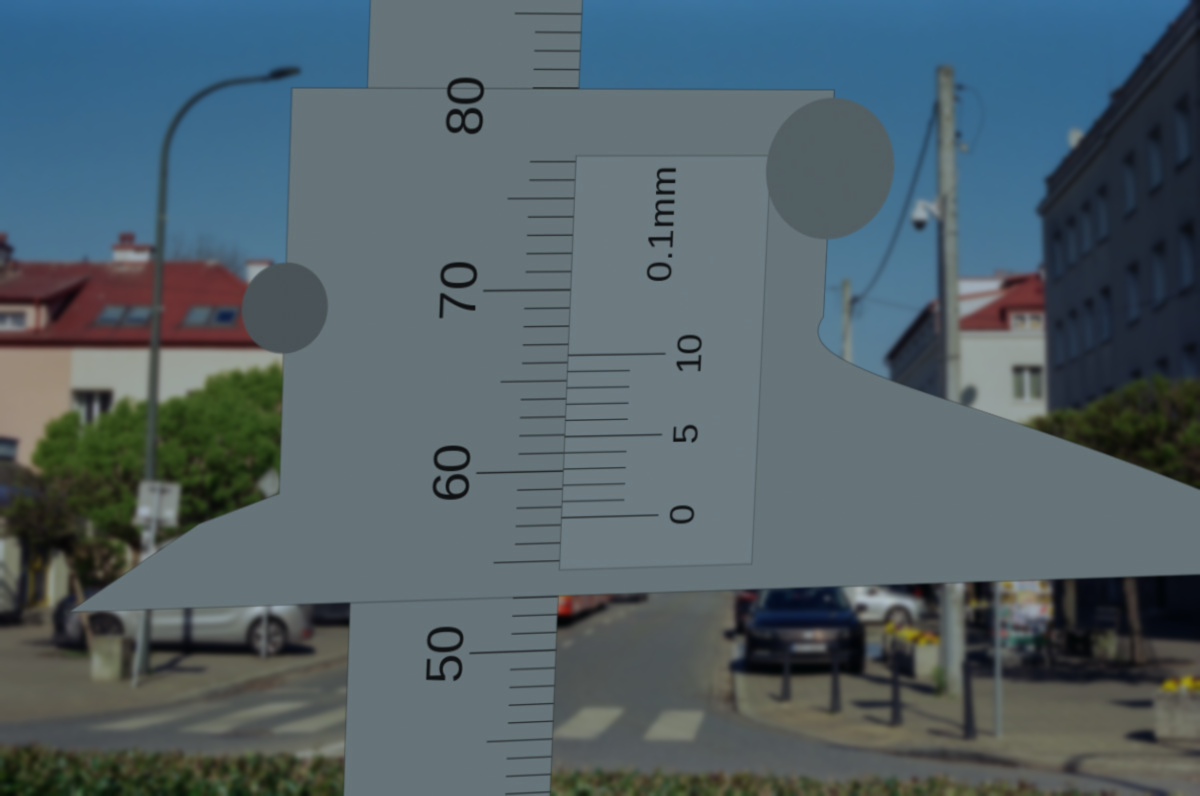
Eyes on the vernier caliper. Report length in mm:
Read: 57.4 mm
